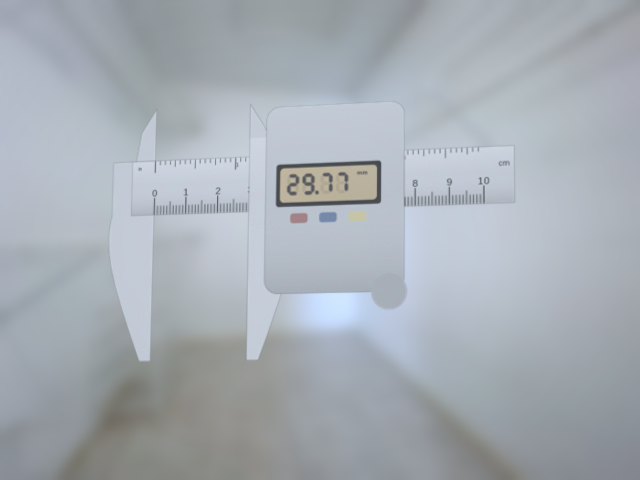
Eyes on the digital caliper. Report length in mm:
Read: 29.77 mm
